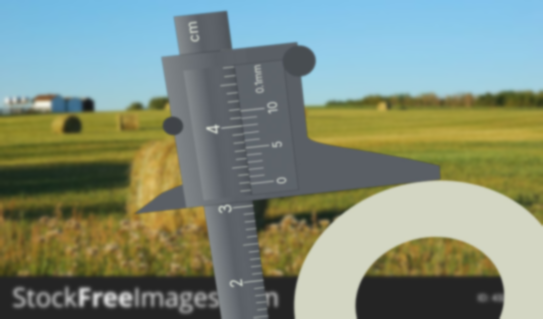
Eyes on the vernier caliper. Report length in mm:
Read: 32.8 mm
